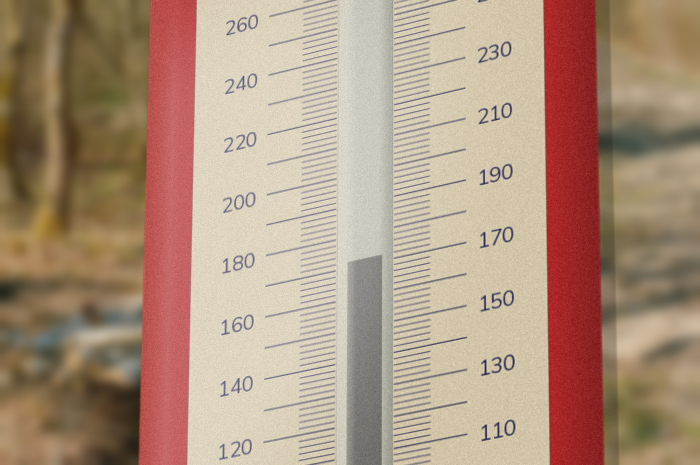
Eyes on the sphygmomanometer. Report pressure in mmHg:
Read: 172 mmHg
